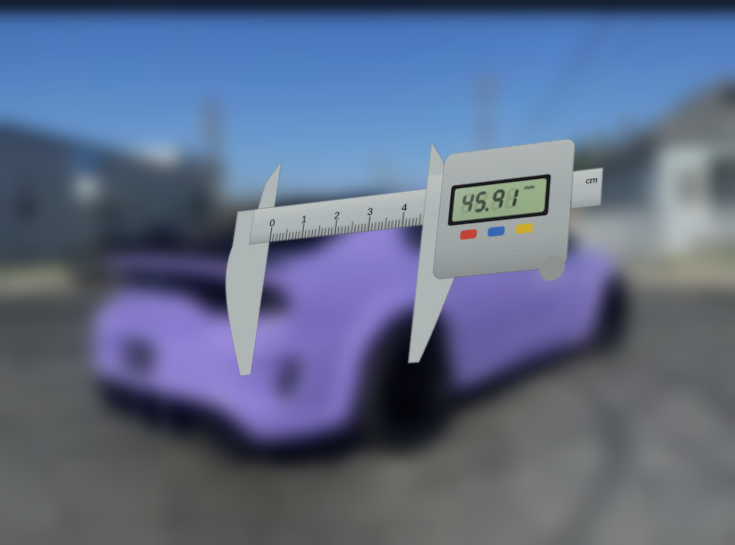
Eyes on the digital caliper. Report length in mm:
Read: 45.91 mm
